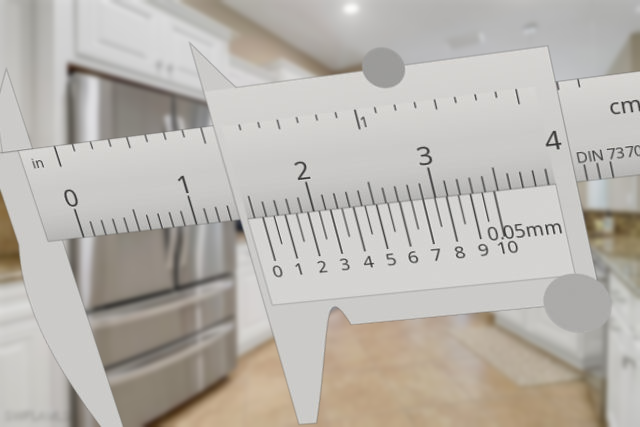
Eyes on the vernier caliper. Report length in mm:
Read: 15.7 mm
